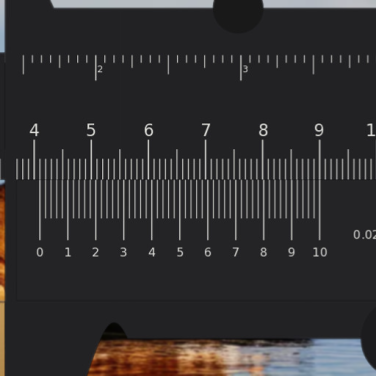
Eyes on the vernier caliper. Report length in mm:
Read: 41.0 mm
